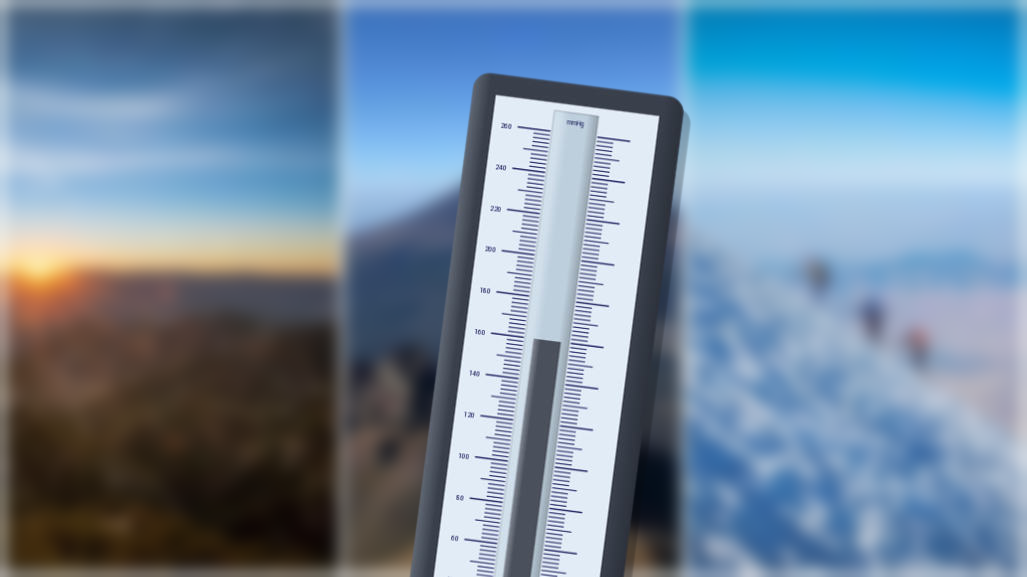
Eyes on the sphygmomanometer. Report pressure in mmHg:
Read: 160 mmHg
